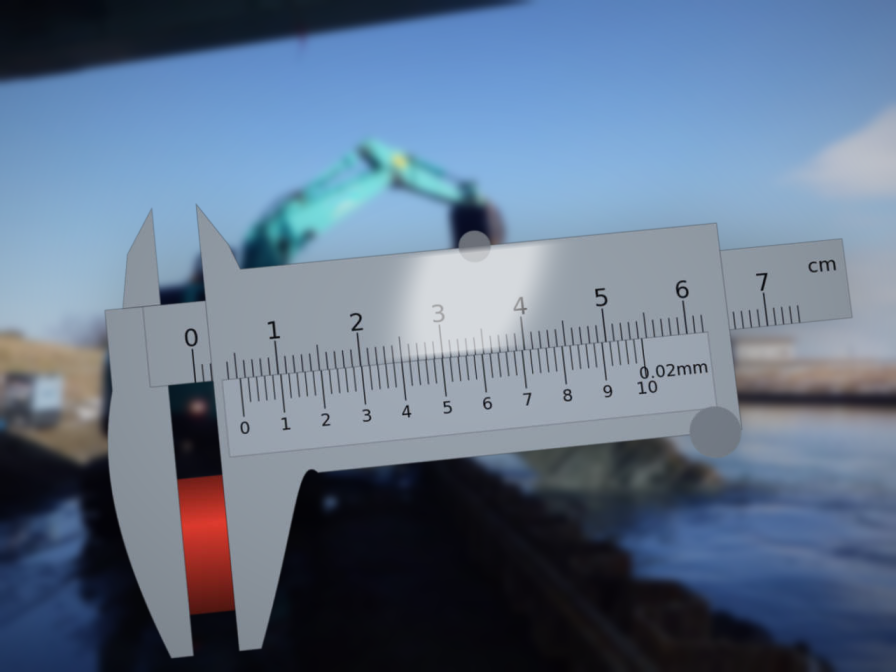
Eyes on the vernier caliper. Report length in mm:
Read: 5.4 mm
